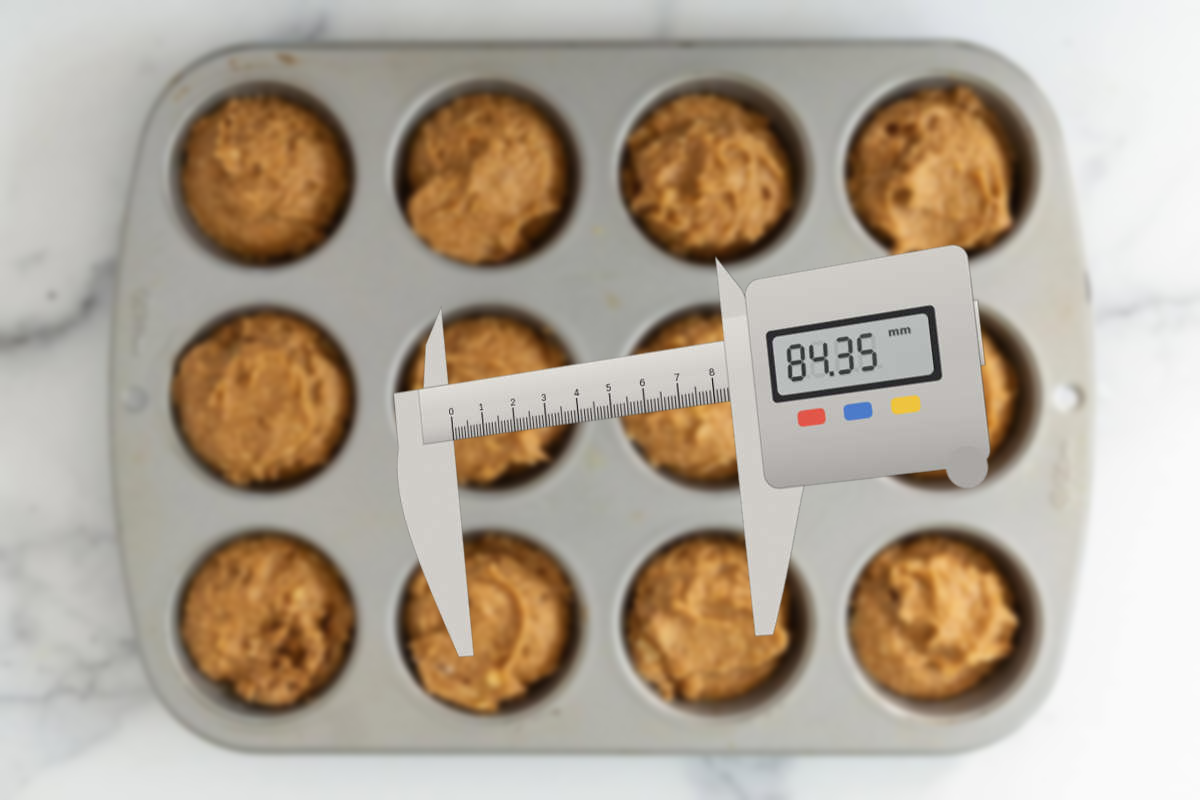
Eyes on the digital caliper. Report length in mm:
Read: 84.35 mm
